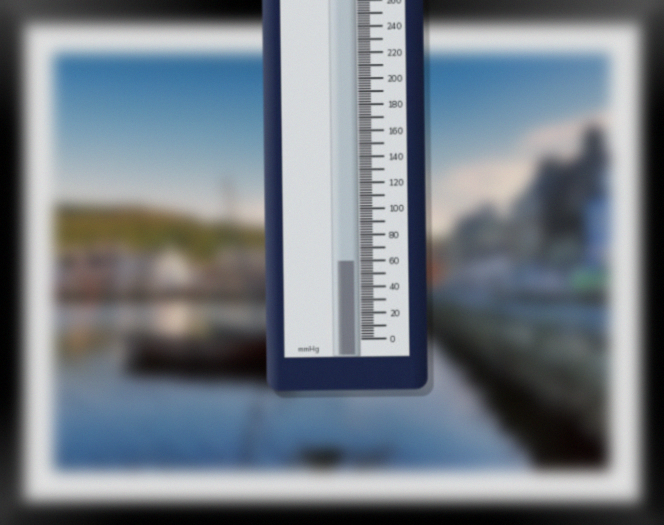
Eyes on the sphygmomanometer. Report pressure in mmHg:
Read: 60 mmHg
